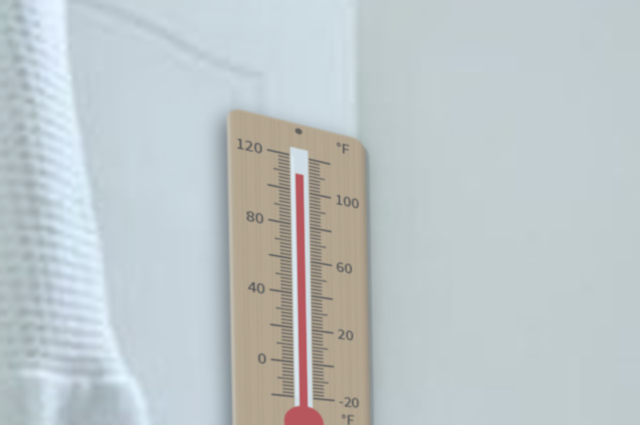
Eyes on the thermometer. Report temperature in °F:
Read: 110 °F
